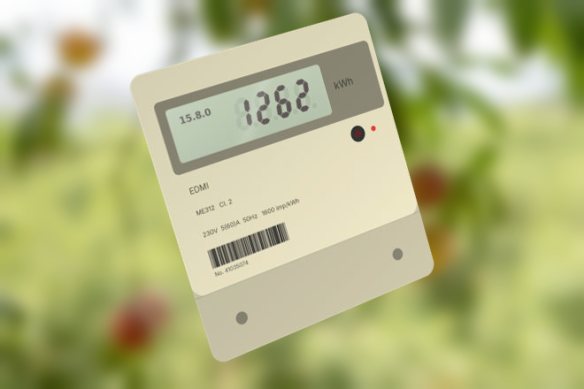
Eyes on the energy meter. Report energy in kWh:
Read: 1262 kWh
